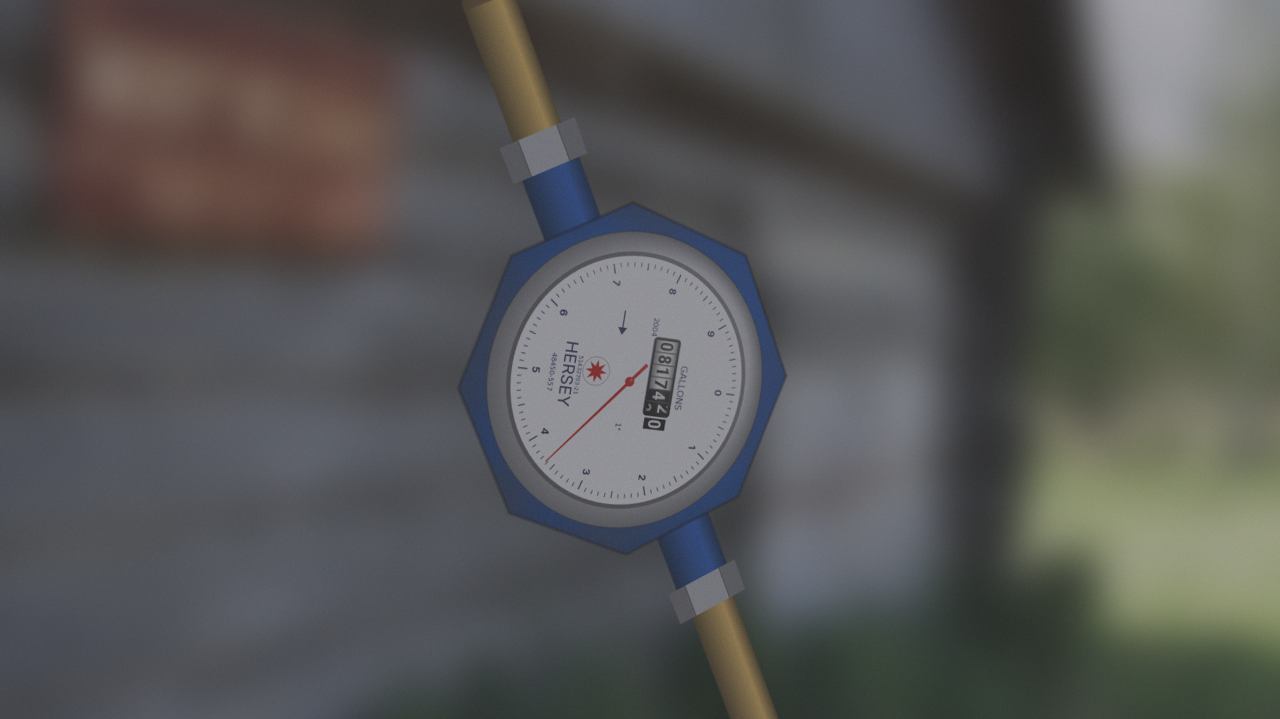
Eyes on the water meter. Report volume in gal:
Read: 817423.6 gal
